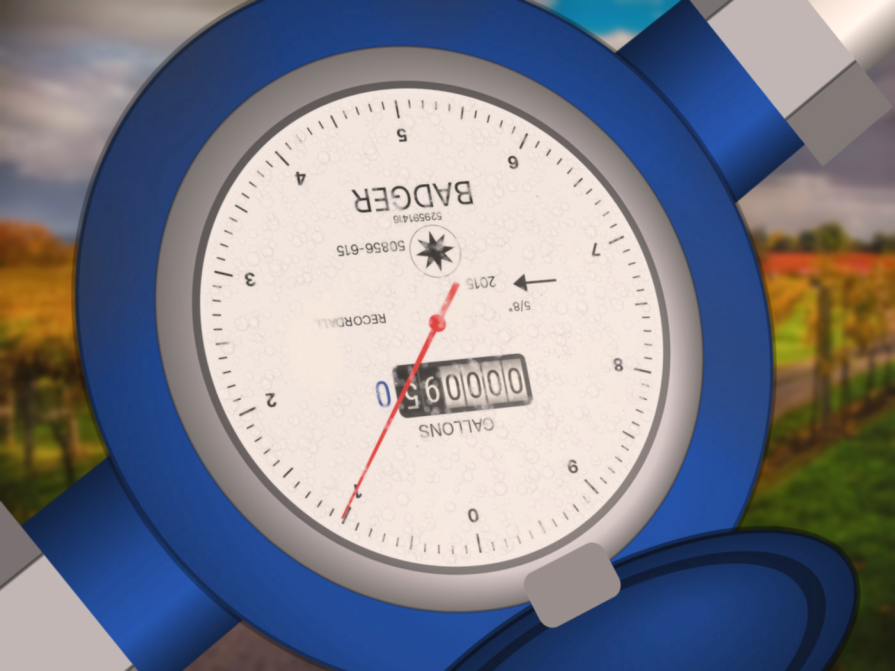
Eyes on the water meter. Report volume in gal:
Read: 951.0 gal
